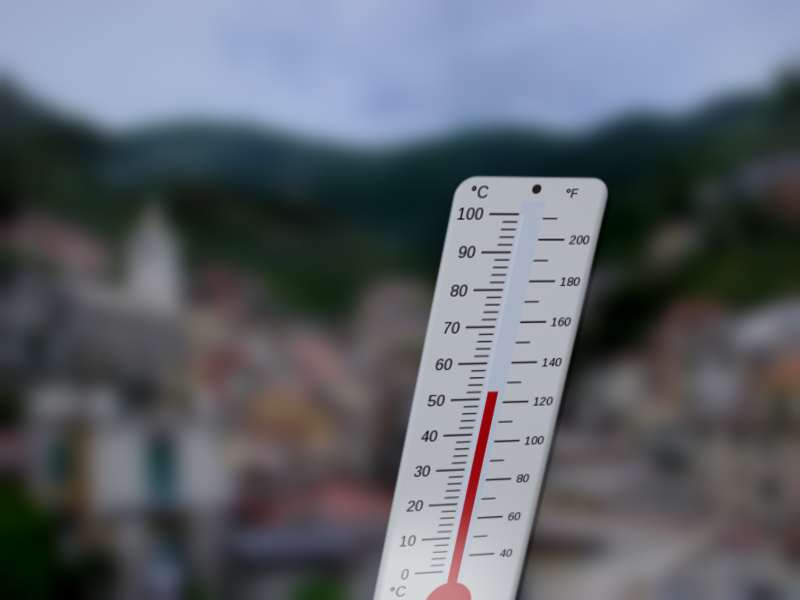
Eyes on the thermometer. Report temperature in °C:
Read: 52 °C
